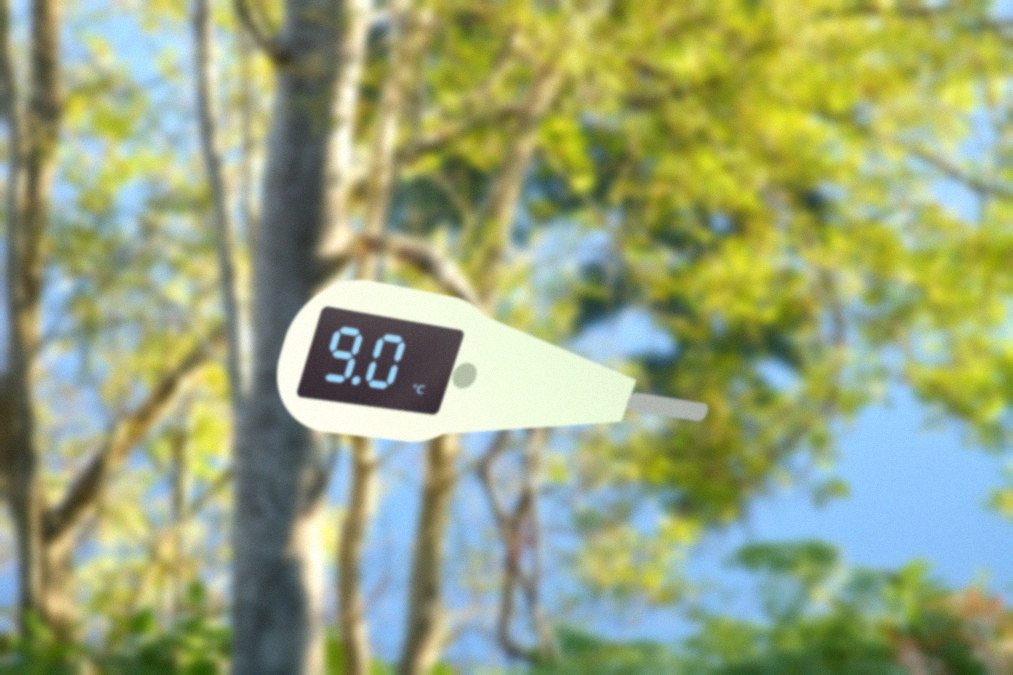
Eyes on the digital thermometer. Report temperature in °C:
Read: 9.0 °C
